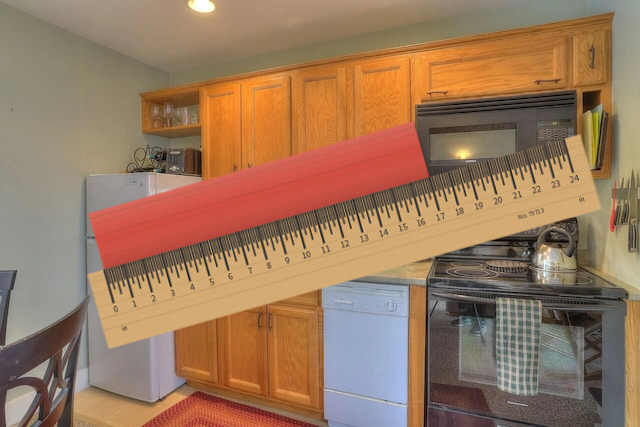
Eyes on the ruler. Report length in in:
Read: 17 in
